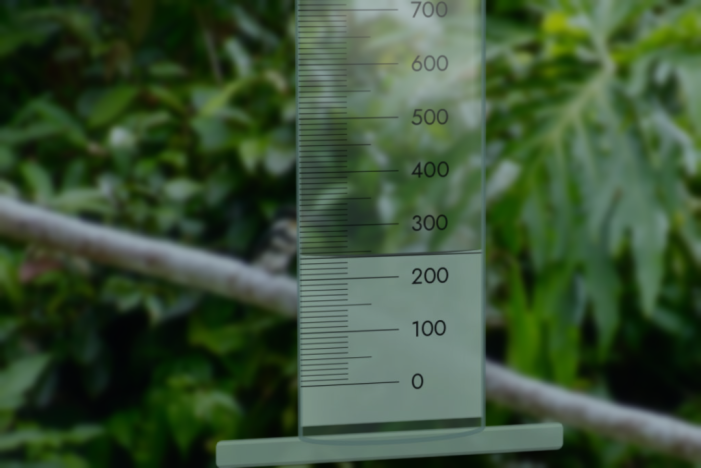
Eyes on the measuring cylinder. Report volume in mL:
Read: 240 mL
